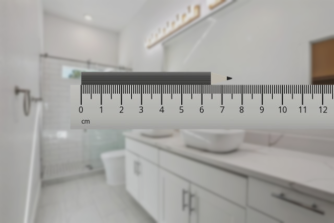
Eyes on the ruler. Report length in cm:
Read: 7.5 cm
